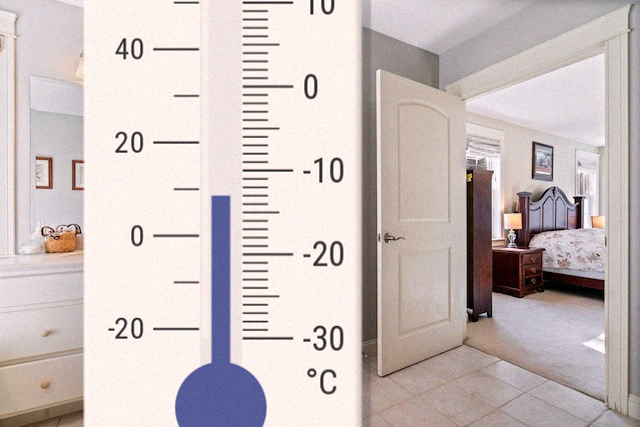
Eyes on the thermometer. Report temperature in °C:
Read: -13 °C
